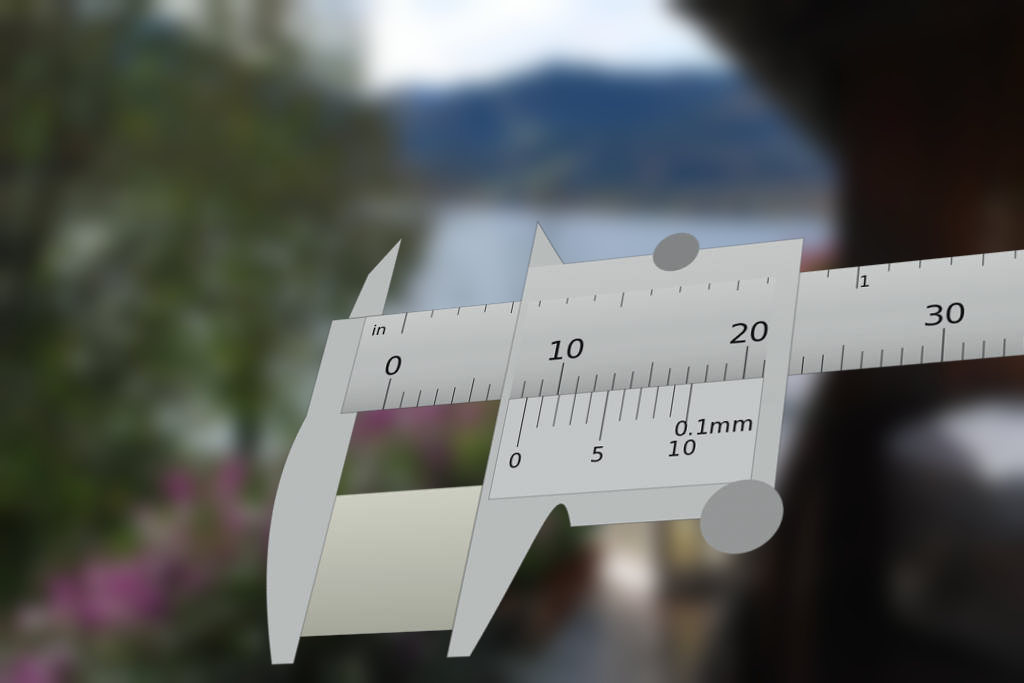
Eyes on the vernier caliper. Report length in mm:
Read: 8.3 mm
